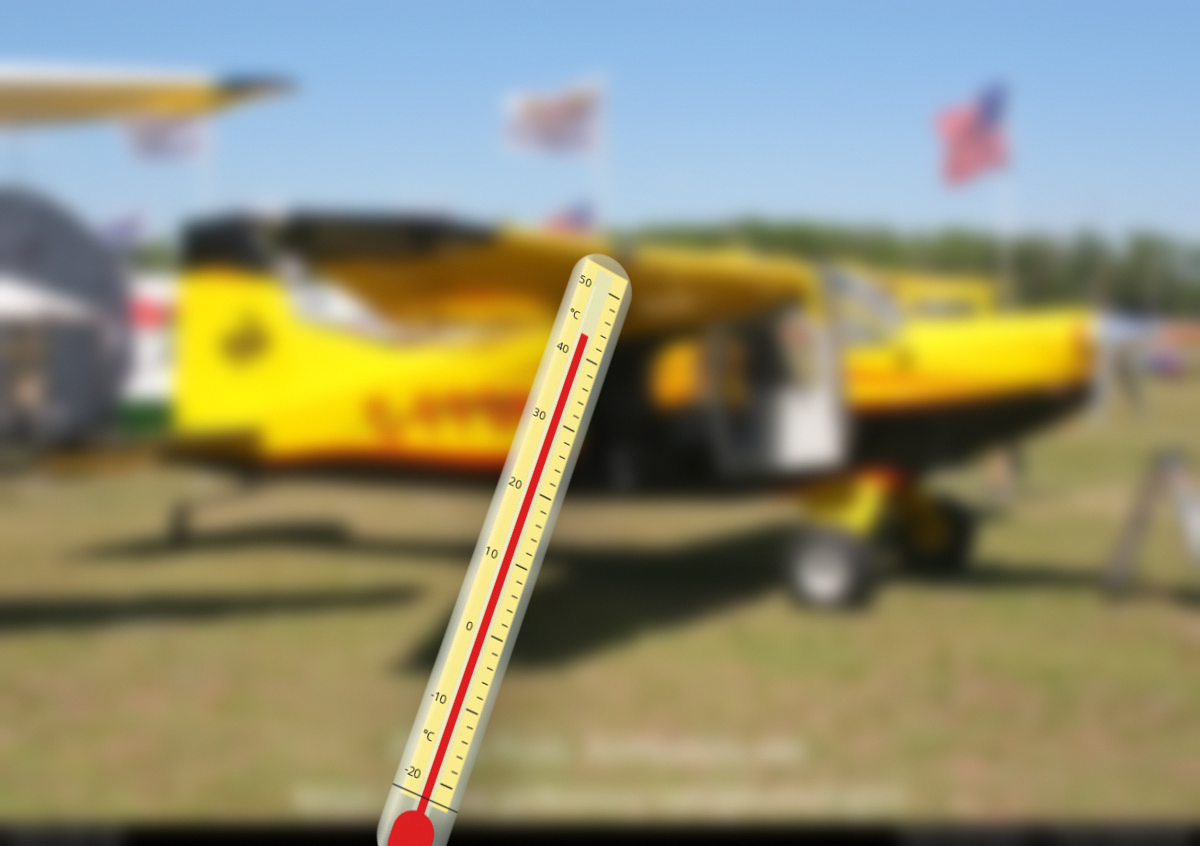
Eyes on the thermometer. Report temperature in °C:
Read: 43 °C
